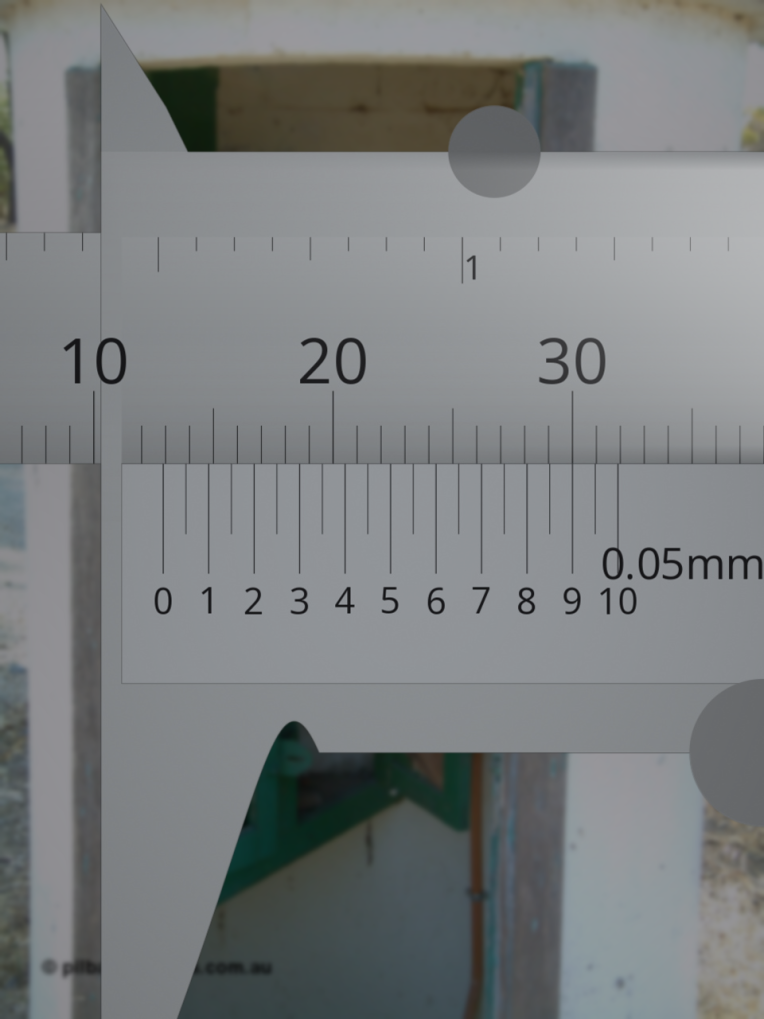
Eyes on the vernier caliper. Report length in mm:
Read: 12.90 mm
